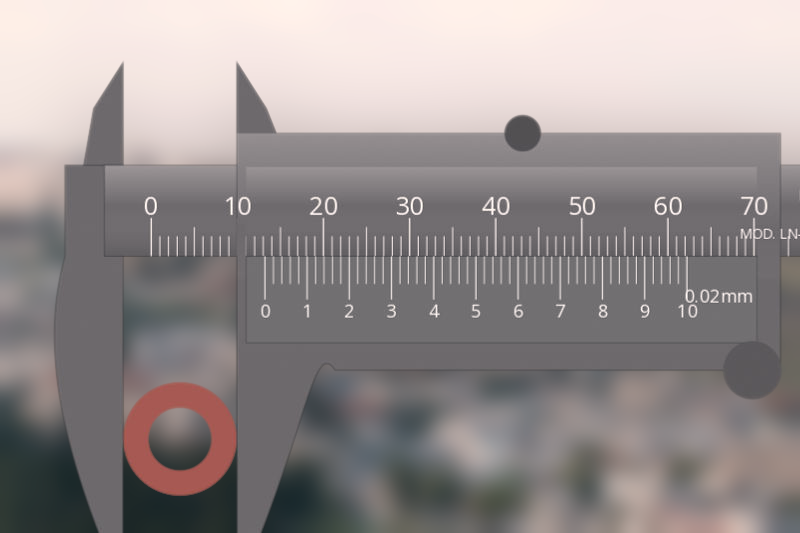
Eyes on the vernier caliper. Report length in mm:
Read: 13.2 mm
